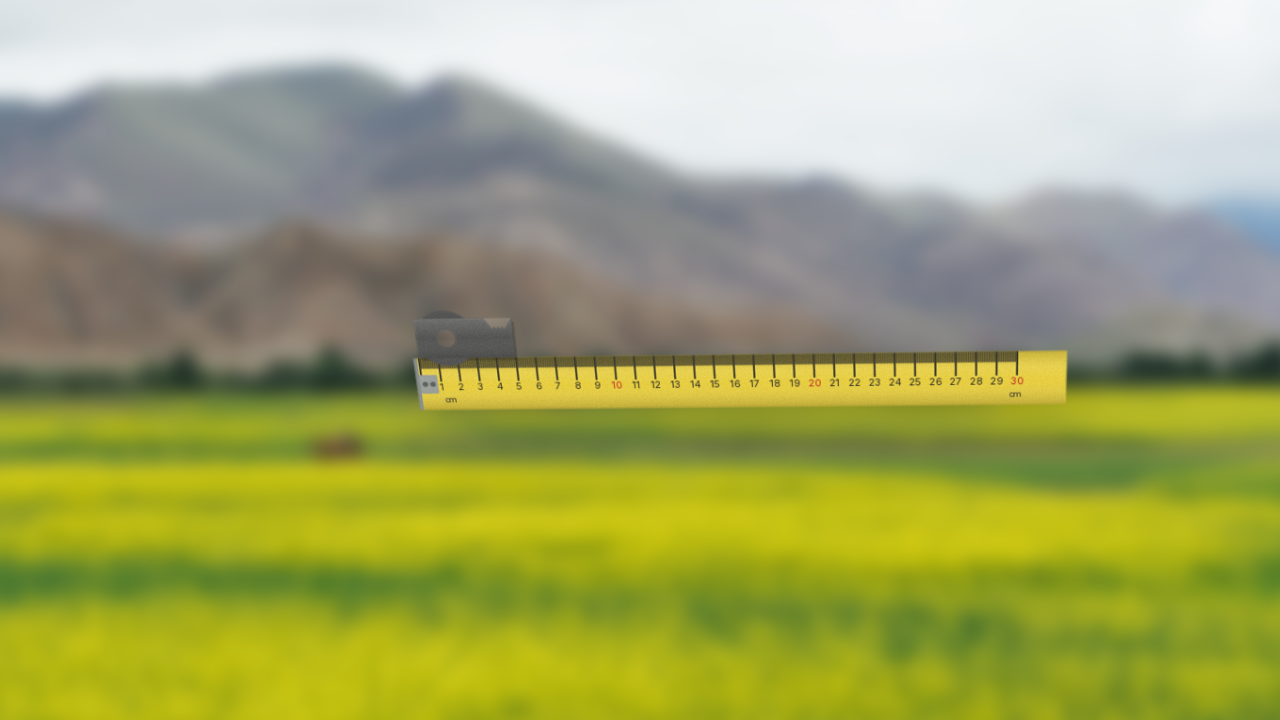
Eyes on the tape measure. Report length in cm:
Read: 5 cm
